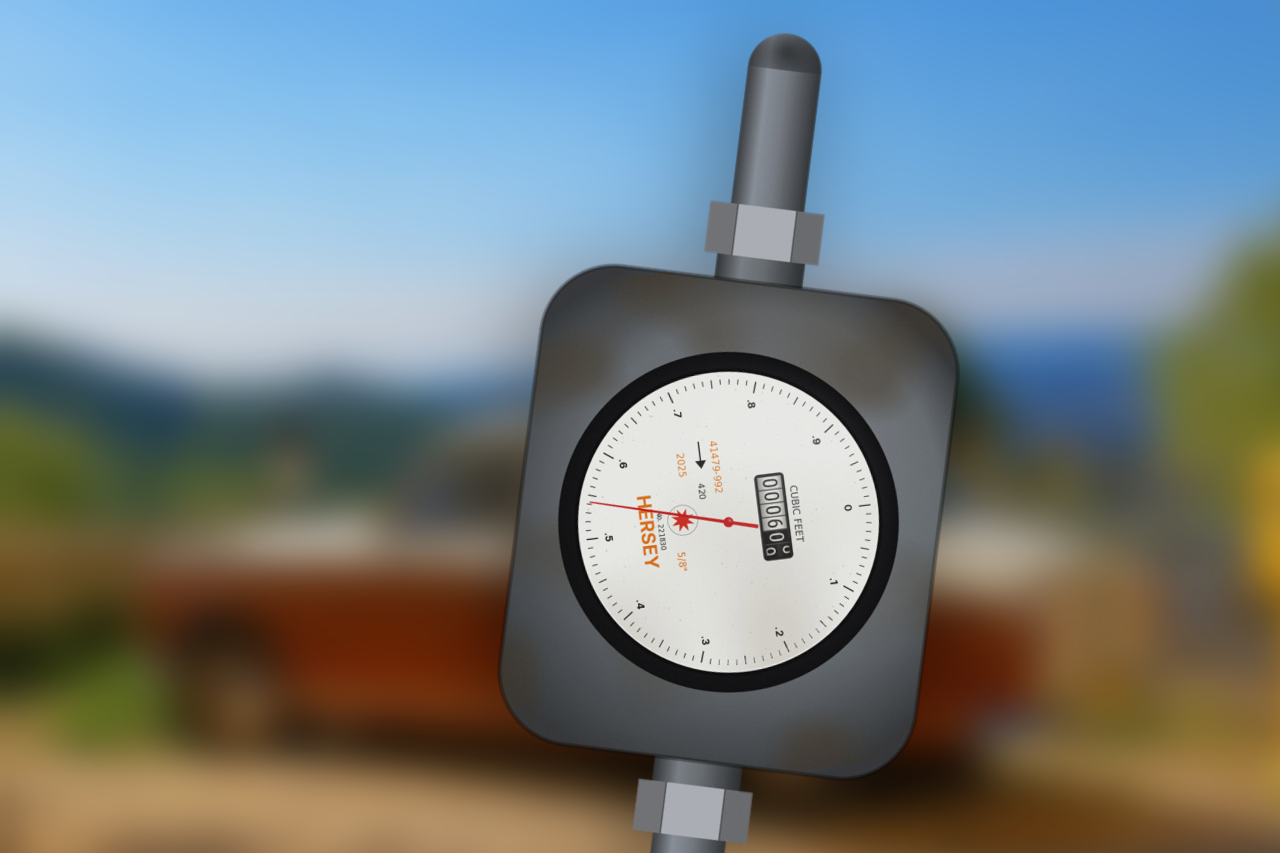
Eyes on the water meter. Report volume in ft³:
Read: 608.54 ft³
